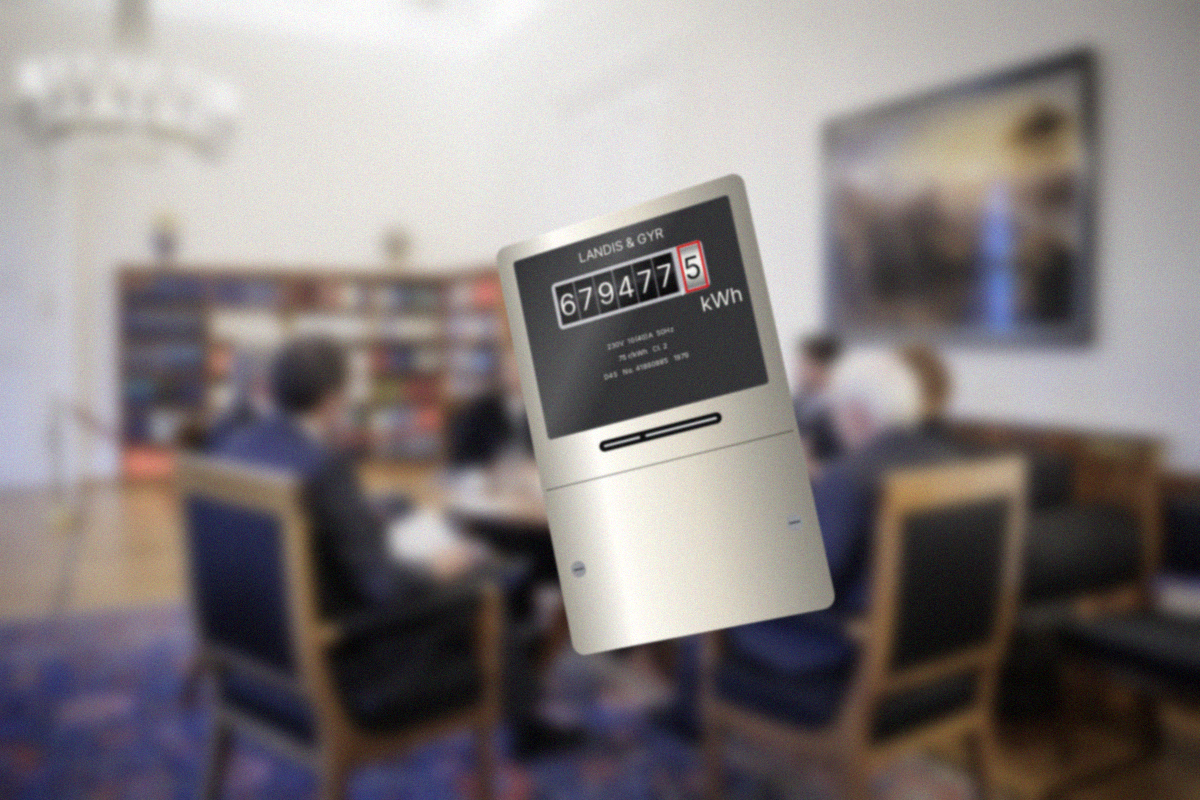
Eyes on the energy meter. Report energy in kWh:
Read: 679477.5 kWh
